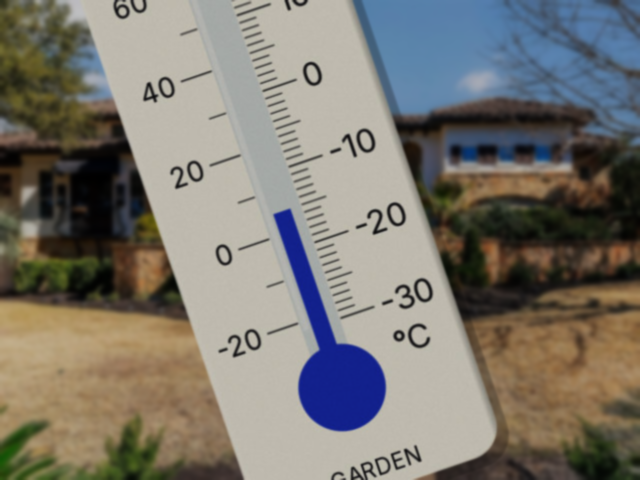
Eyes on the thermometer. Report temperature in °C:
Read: -15 °C
